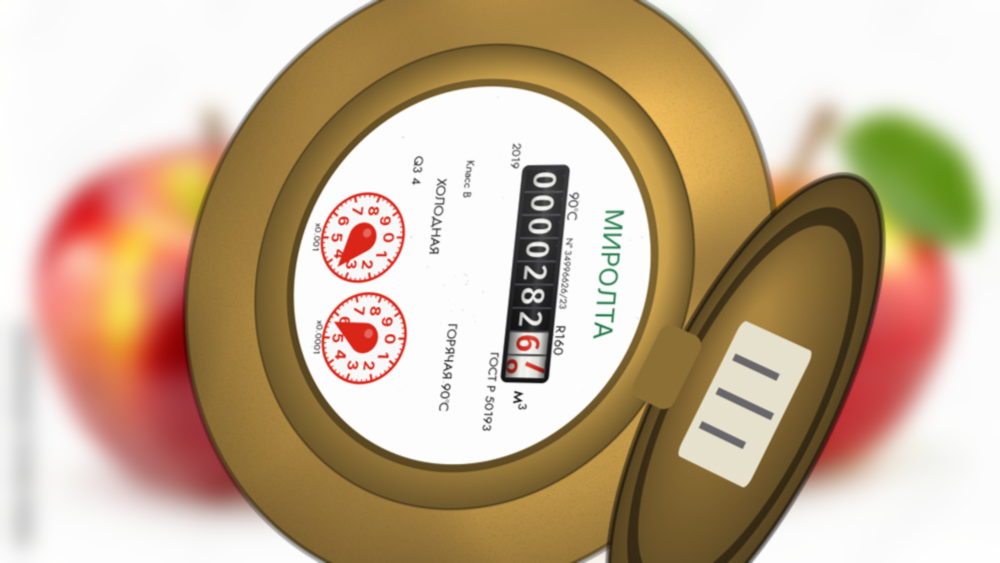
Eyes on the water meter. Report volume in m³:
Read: 282.6735 m³
